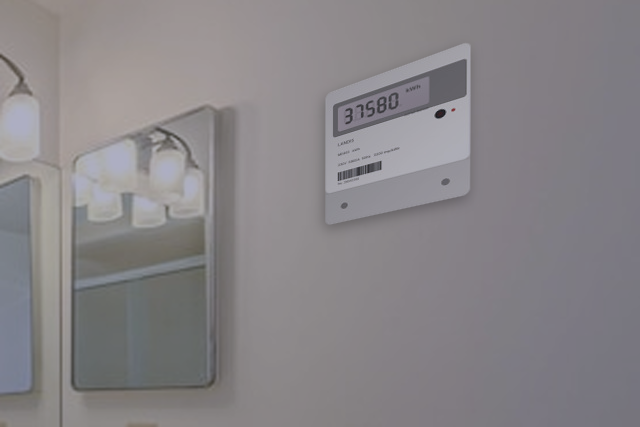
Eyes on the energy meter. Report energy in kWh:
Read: 37580 kWh
